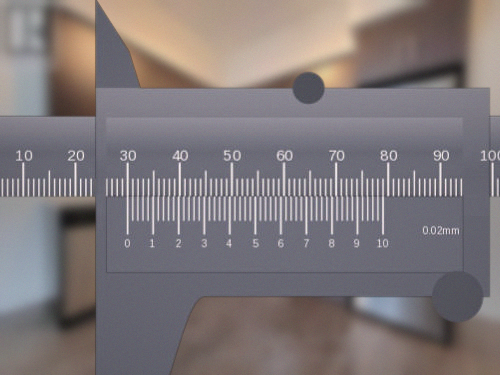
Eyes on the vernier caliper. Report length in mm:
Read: 30.0 mm
